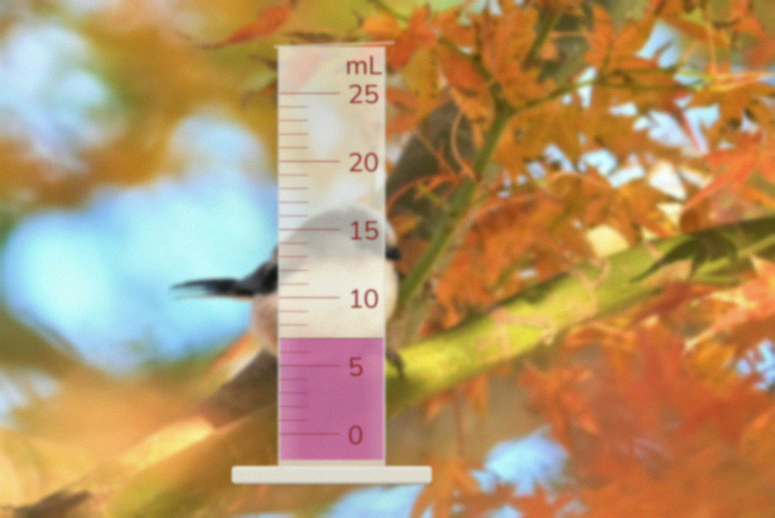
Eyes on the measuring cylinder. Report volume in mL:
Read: 7 mL
